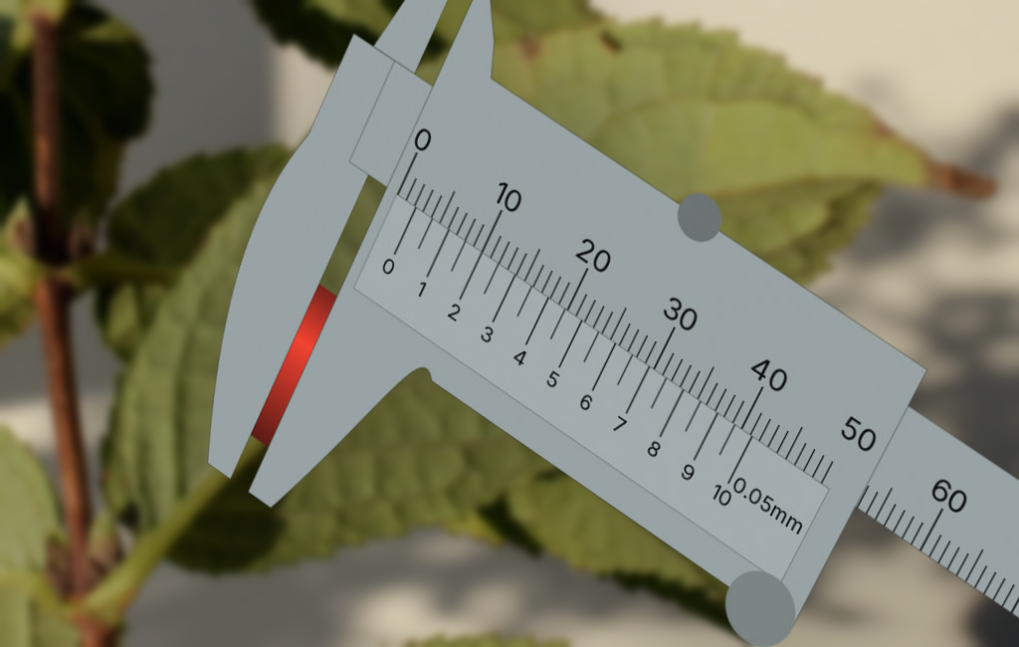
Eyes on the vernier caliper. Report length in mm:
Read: 2.2 mm
